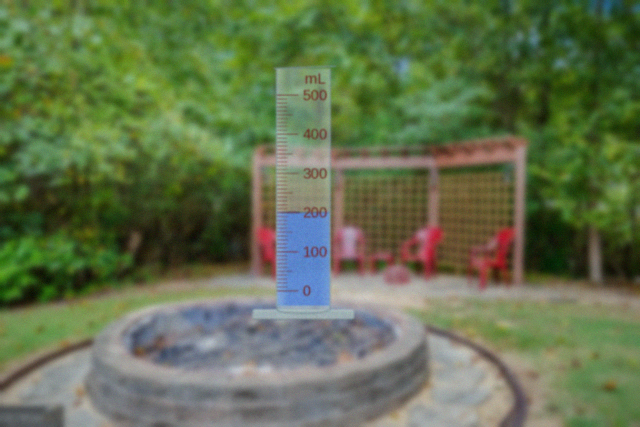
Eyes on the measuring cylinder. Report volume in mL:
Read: 200 mL
